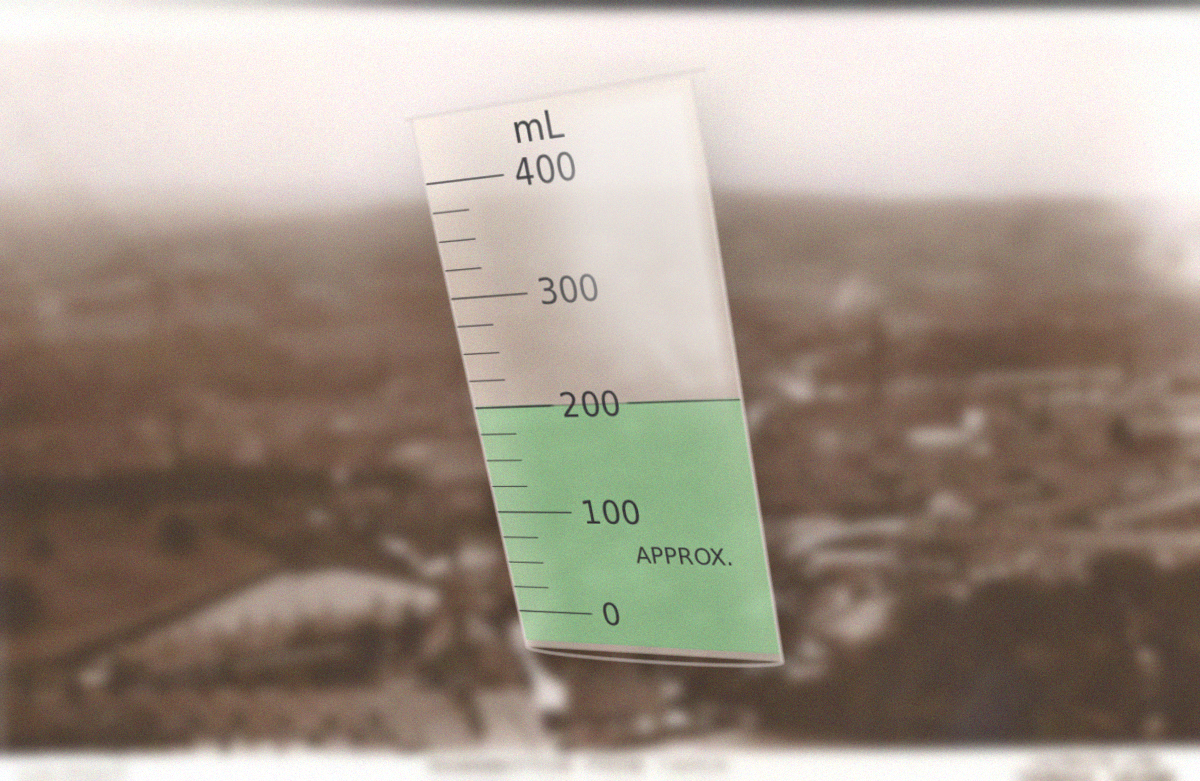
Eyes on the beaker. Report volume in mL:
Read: 200 mL
